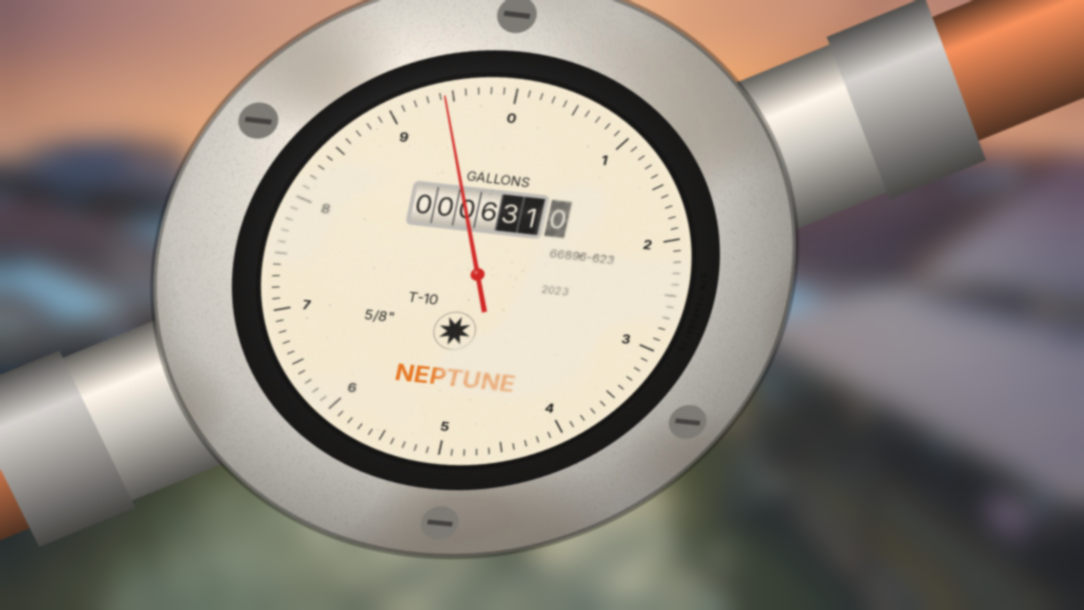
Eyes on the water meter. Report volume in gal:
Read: 6309.4 gal
